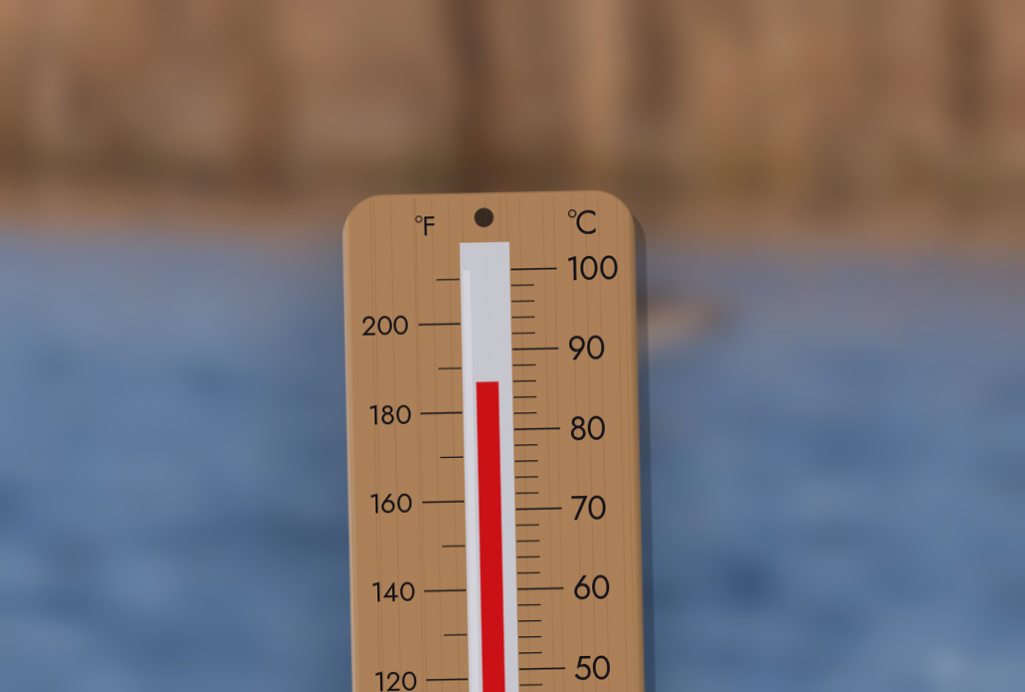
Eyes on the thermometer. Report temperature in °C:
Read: 86 °C
